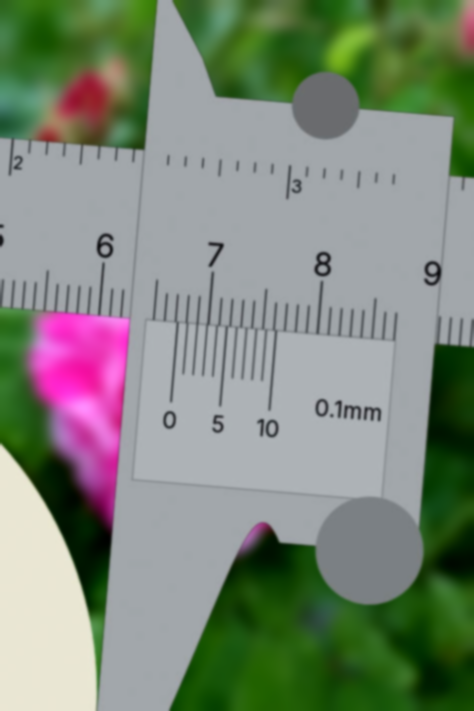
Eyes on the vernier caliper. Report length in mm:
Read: 67.2 mm
